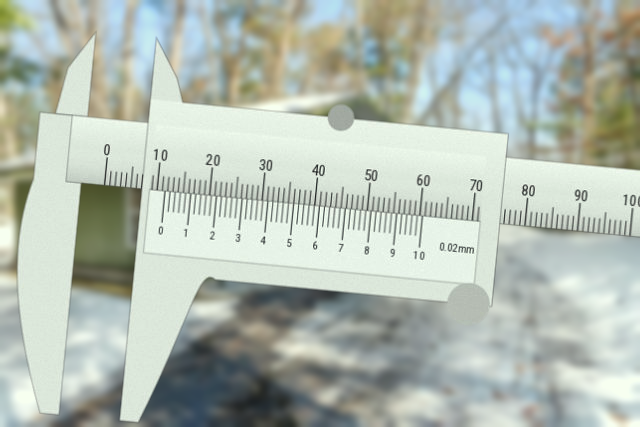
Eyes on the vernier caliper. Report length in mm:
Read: 11.5 mm
